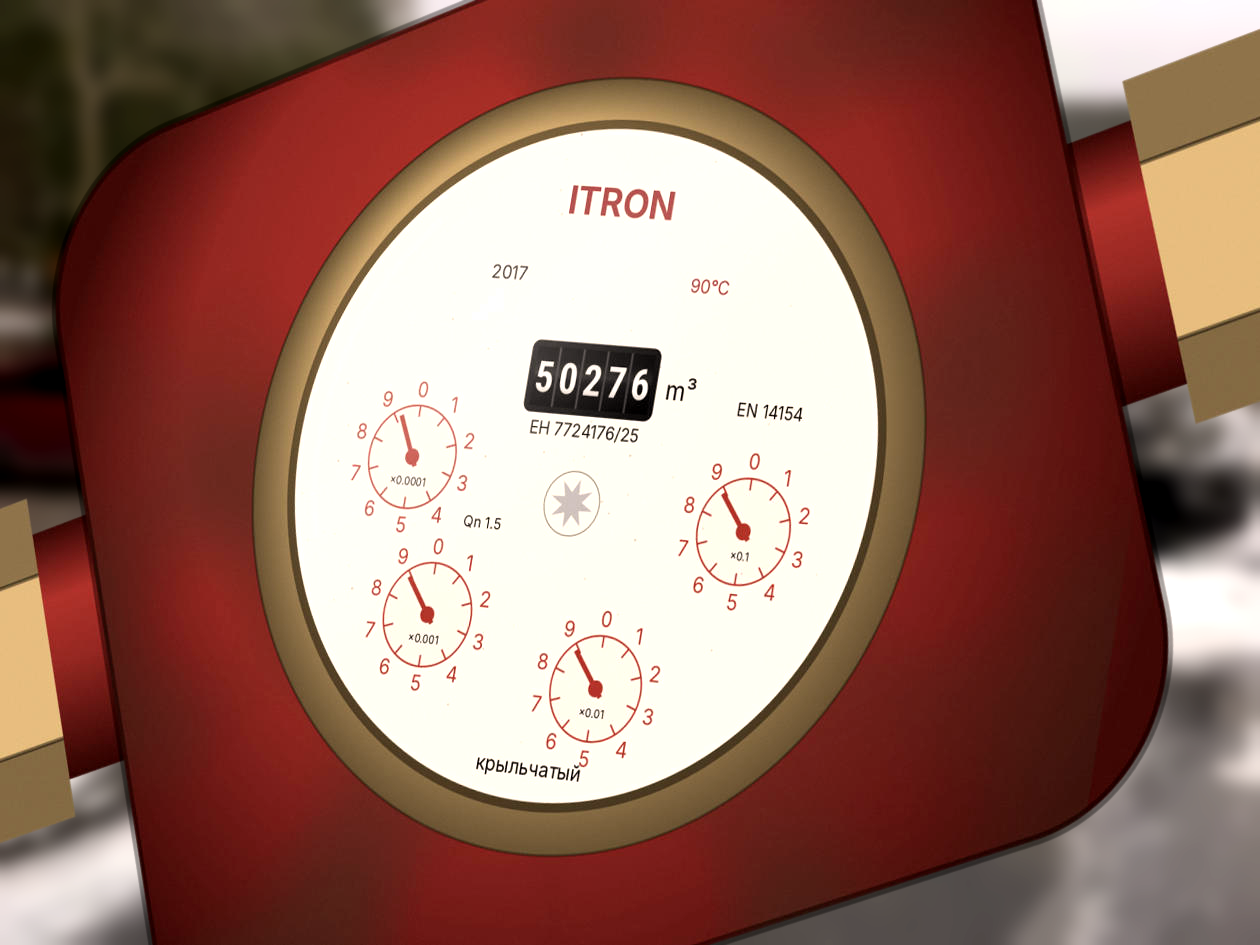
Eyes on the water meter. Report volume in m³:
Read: 50276.8889 m³
